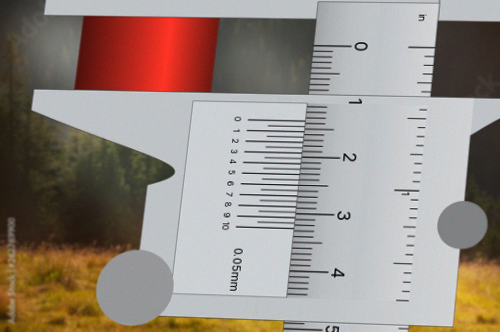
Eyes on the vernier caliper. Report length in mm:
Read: 13.6 mm
